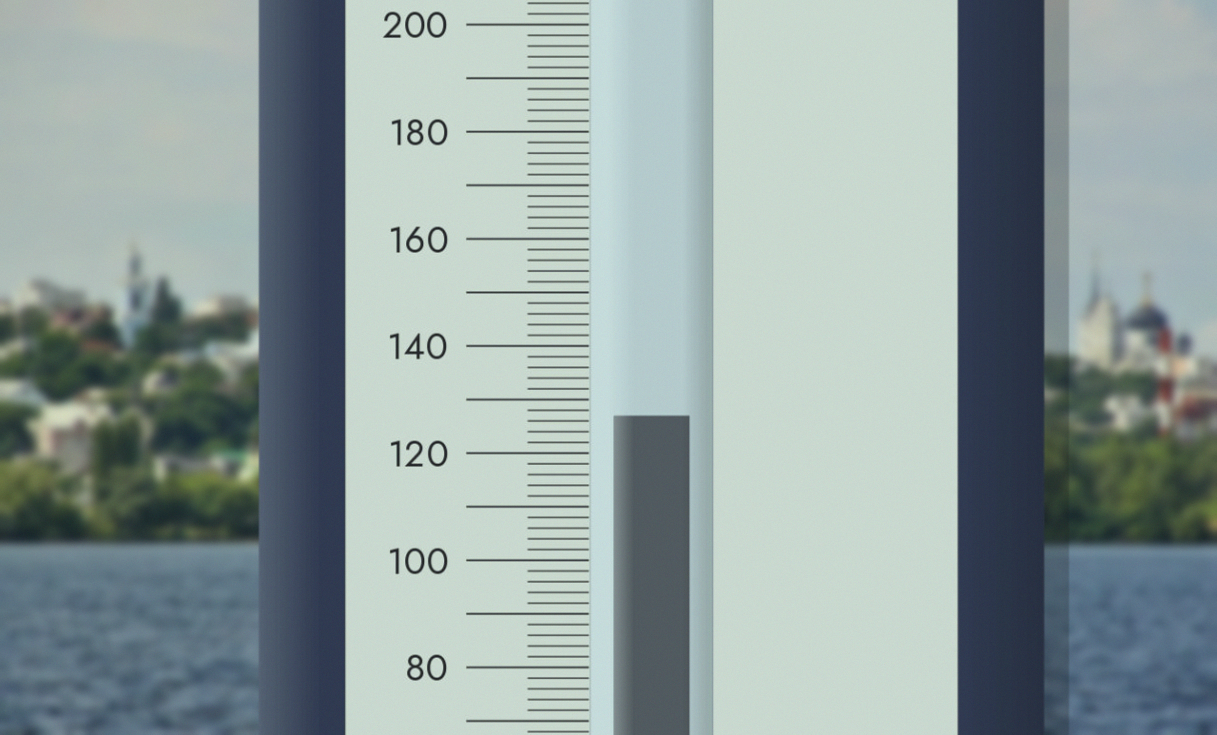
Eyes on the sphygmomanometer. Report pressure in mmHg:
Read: 127 mmHg
